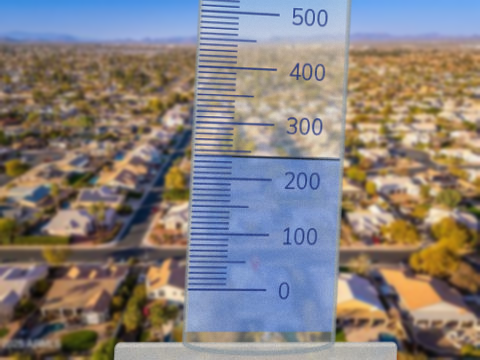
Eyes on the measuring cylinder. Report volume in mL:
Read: 240 mL
